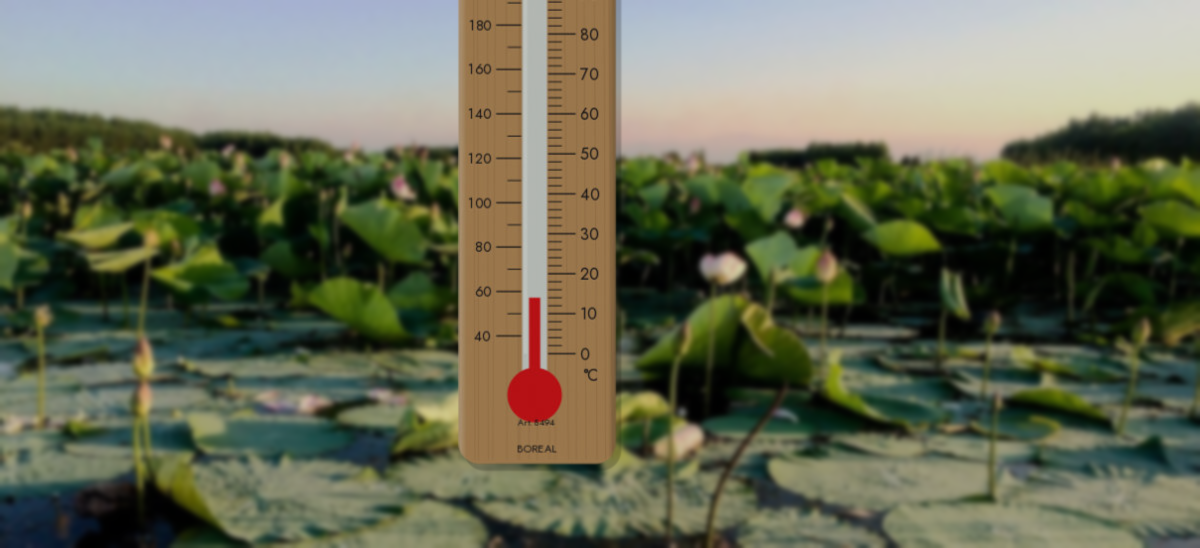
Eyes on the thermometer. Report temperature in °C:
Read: 14 °C
